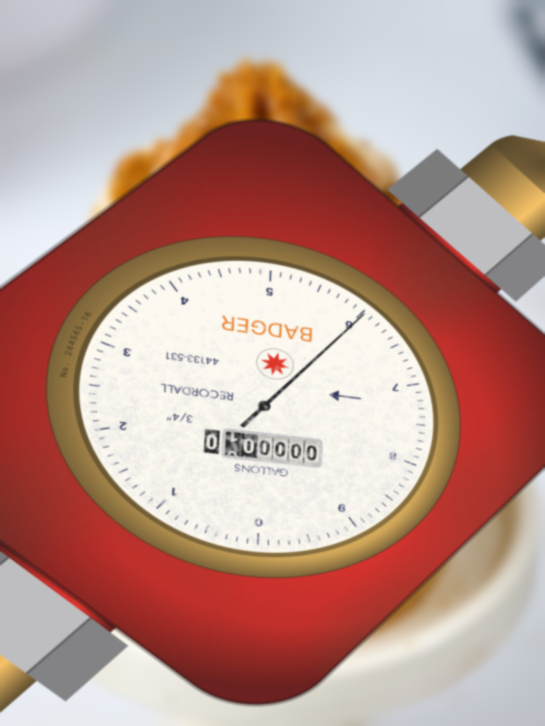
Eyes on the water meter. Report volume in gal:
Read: 6.0 gal
